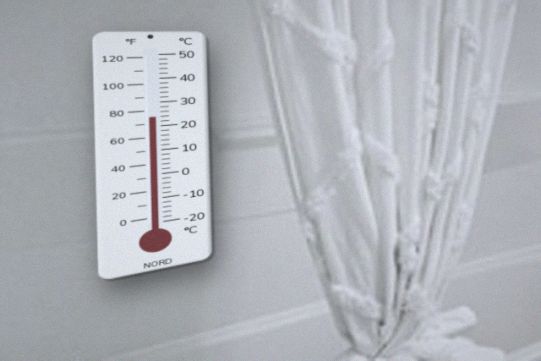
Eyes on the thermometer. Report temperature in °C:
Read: 24 °C
